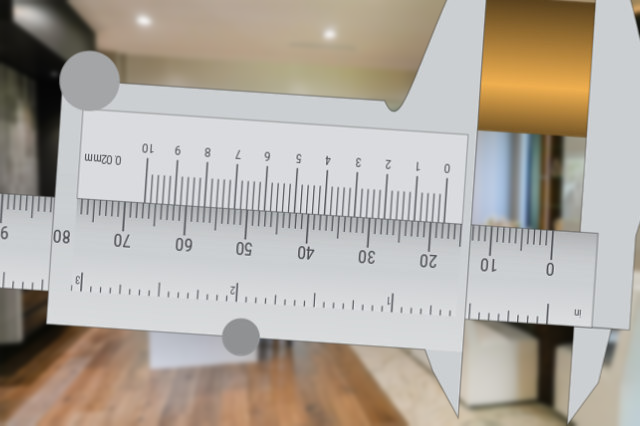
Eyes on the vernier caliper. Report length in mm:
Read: 17.8 mm
